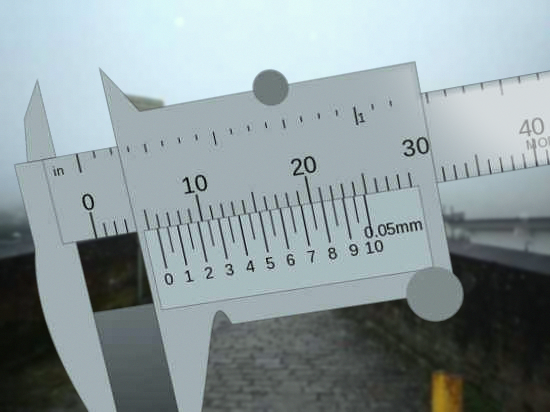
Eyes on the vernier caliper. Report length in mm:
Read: 5.8 mm
